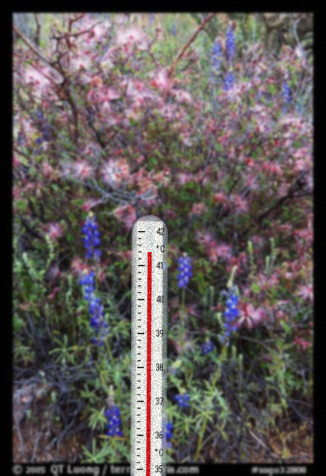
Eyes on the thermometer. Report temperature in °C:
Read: 41.4 °C
